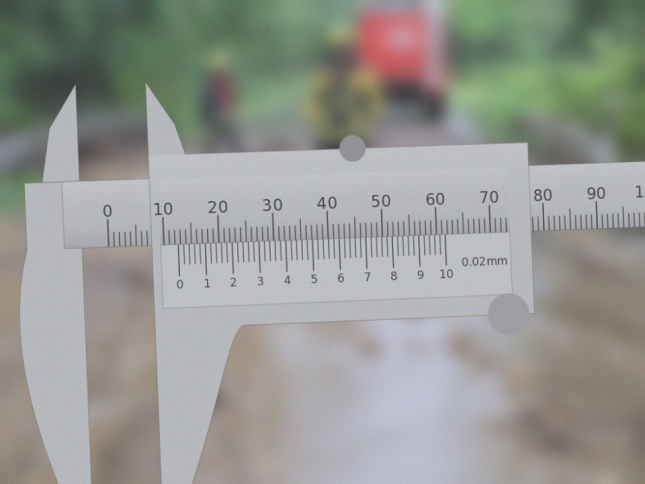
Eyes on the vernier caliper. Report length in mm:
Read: 12.6 mm
